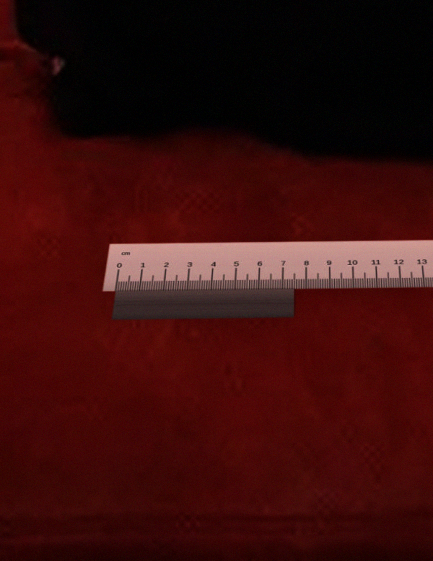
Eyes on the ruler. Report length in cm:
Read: 7.5 cm
